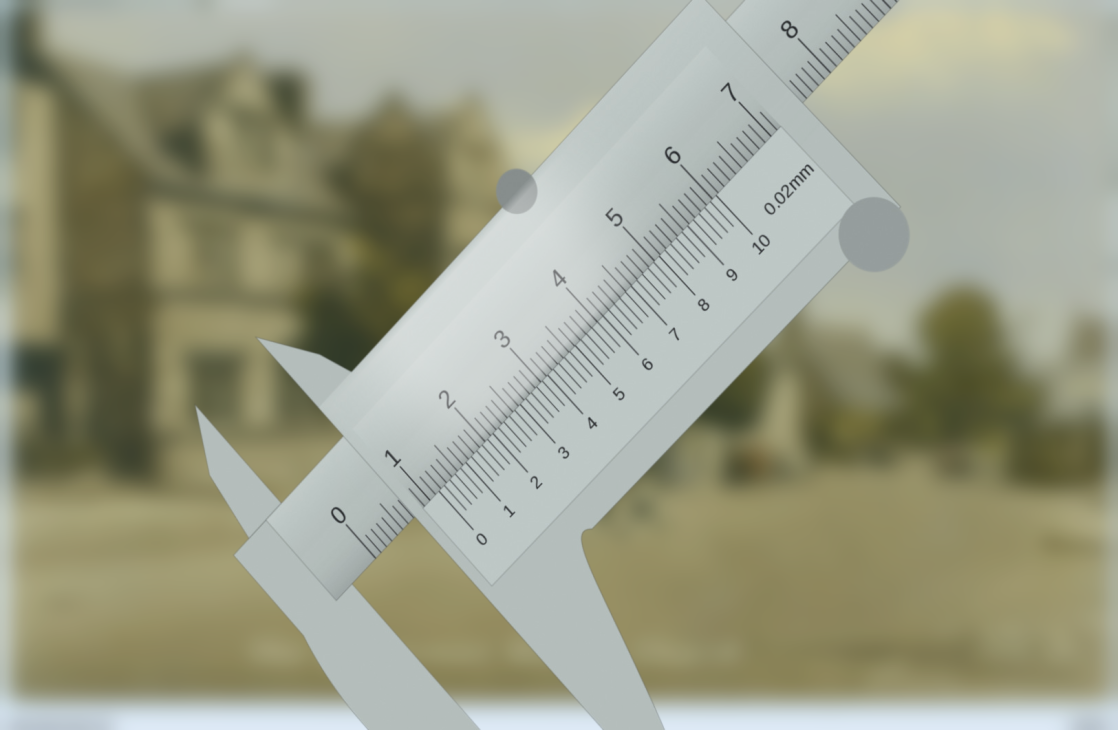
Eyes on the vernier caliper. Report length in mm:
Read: 11.6 mm
